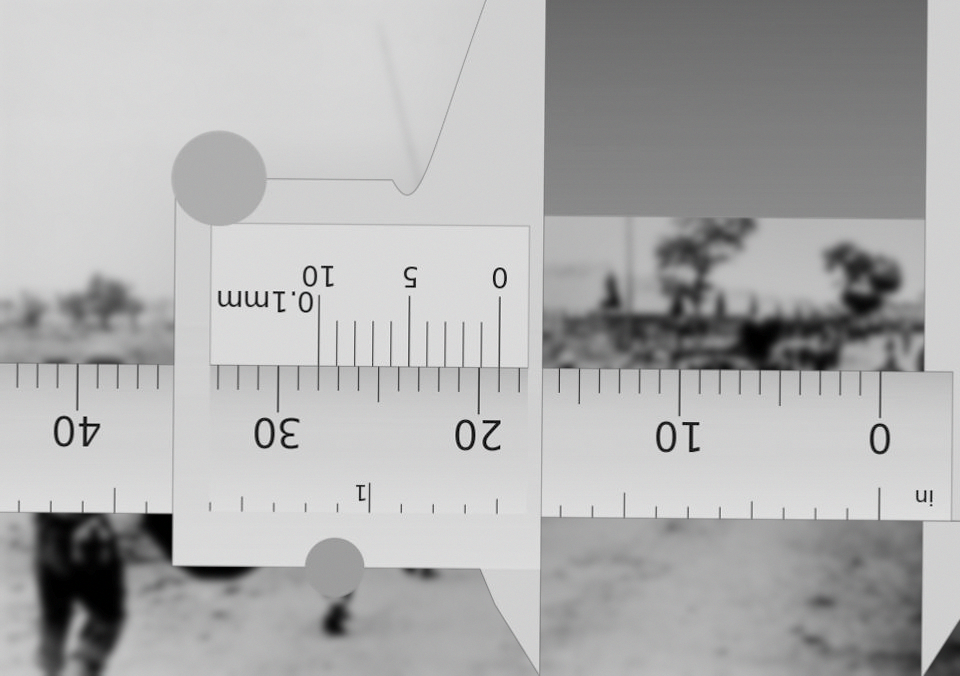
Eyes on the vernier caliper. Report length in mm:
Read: 19.0 mm
